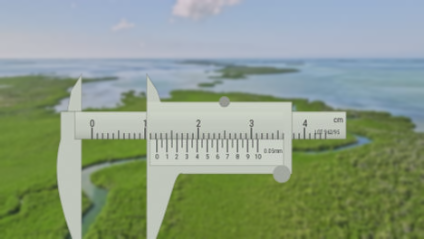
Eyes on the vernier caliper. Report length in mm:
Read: 12.2 mm
